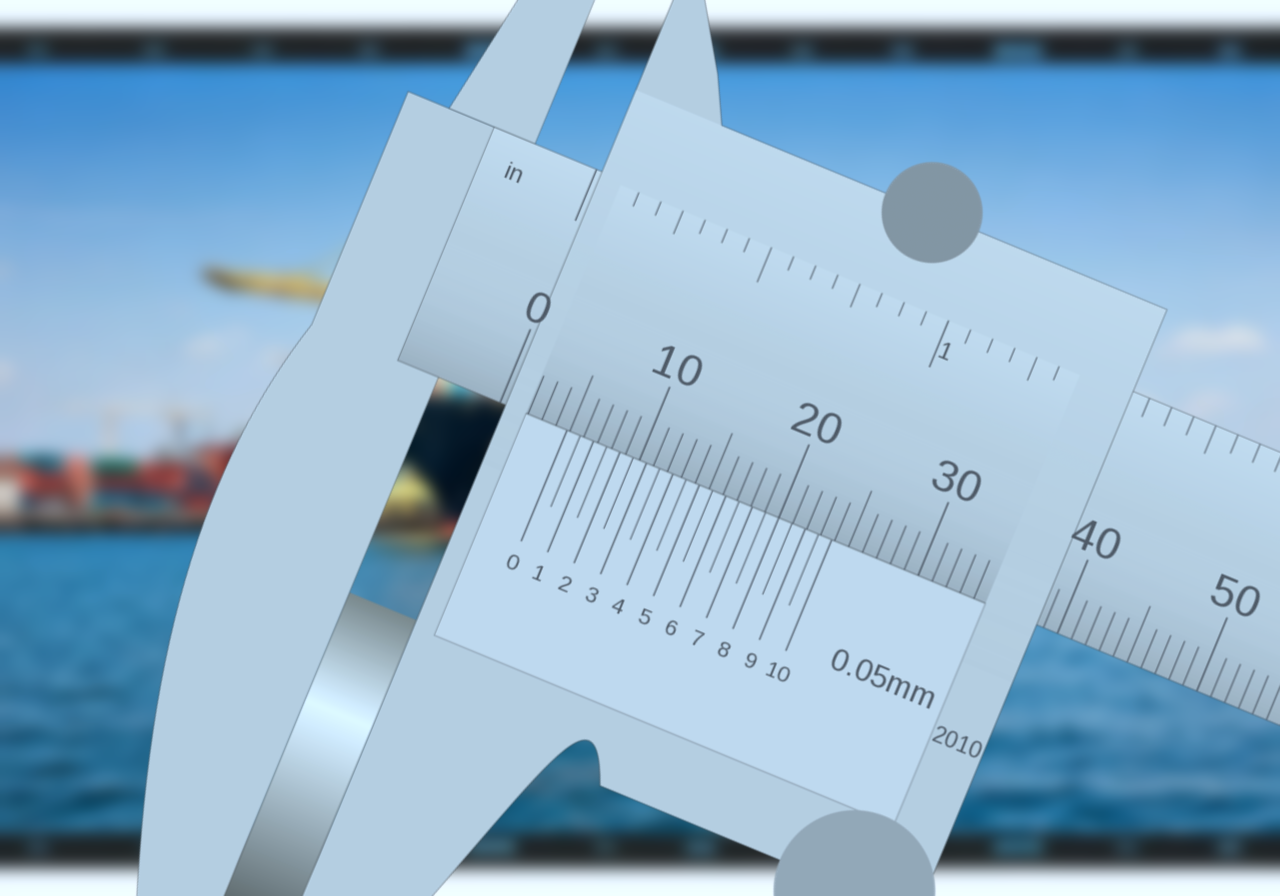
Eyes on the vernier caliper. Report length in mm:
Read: 4.8 mm
